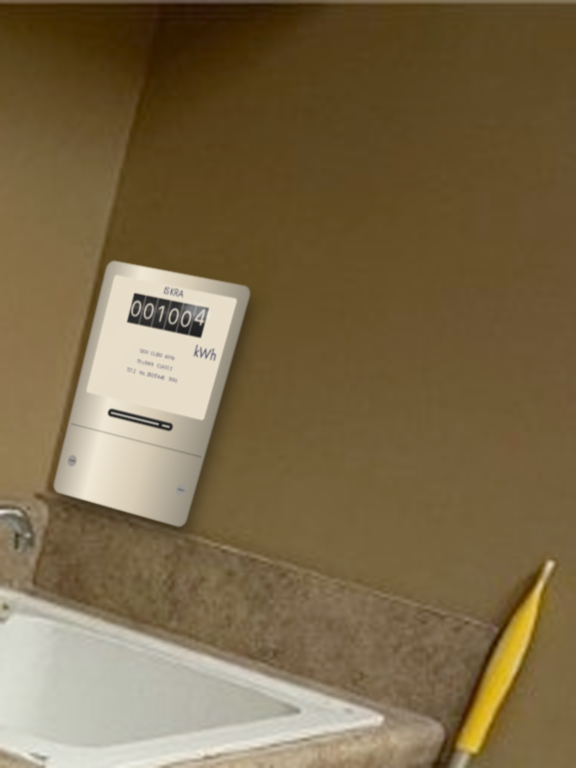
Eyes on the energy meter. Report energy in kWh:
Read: 1004 kWh
